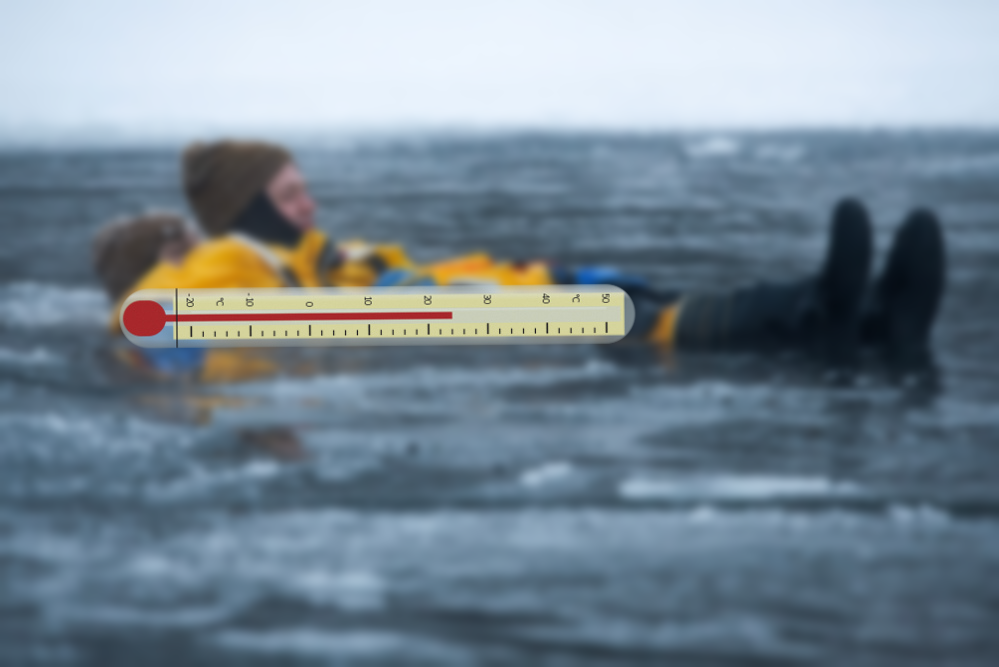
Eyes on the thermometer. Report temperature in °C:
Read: 24 °C
